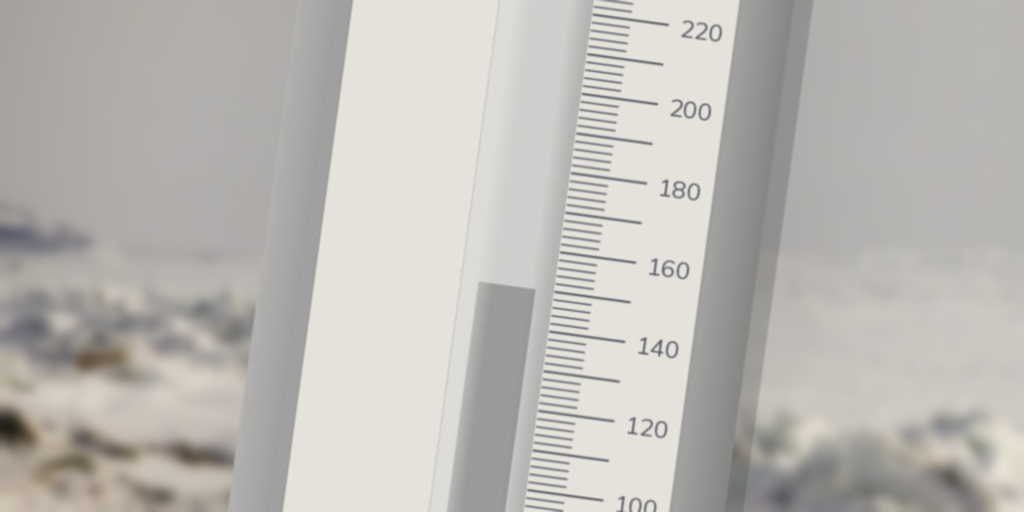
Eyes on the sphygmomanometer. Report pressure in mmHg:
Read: 150 mmHg
